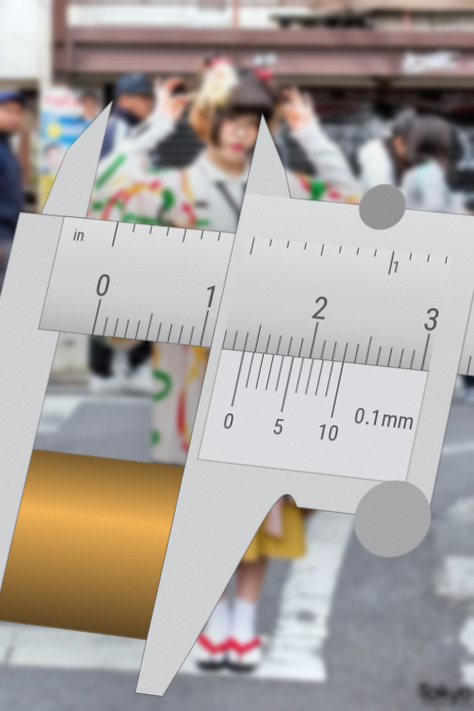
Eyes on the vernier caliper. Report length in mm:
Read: 14.0 mm
